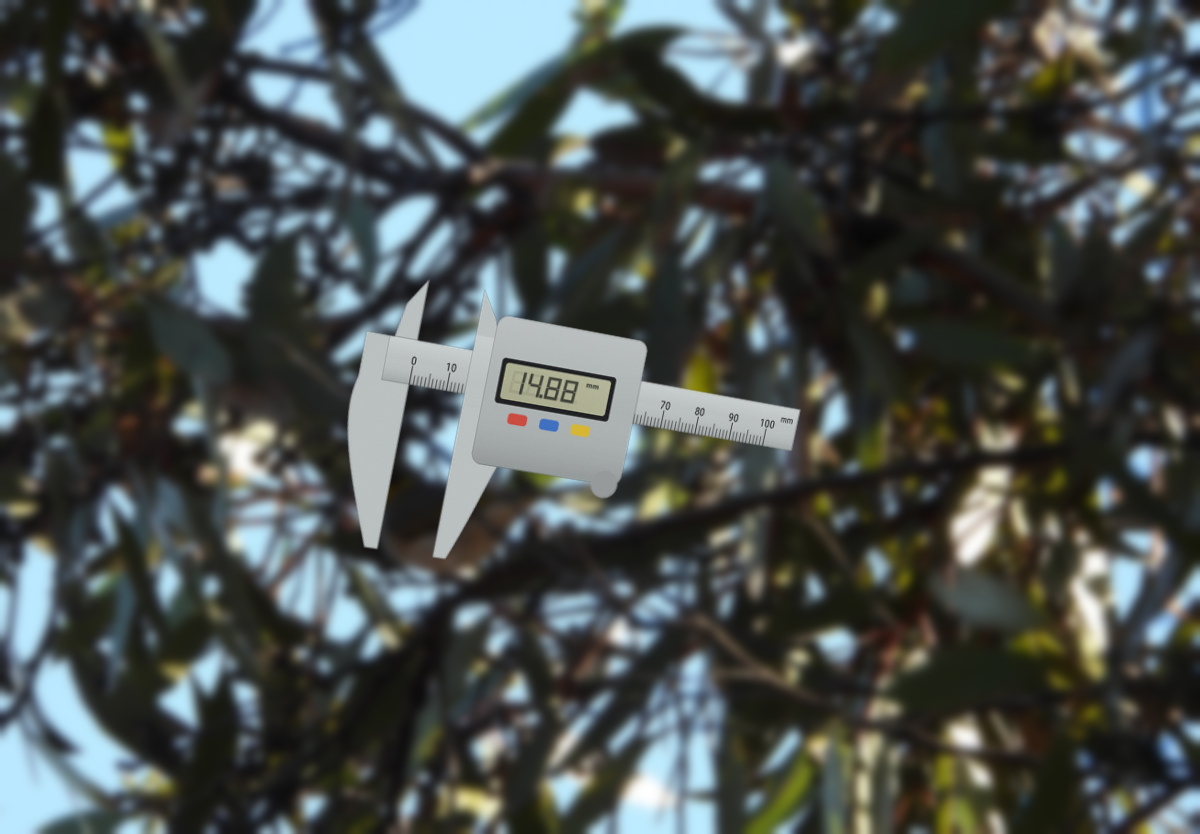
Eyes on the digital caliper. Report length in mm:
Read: 14.88 mm
